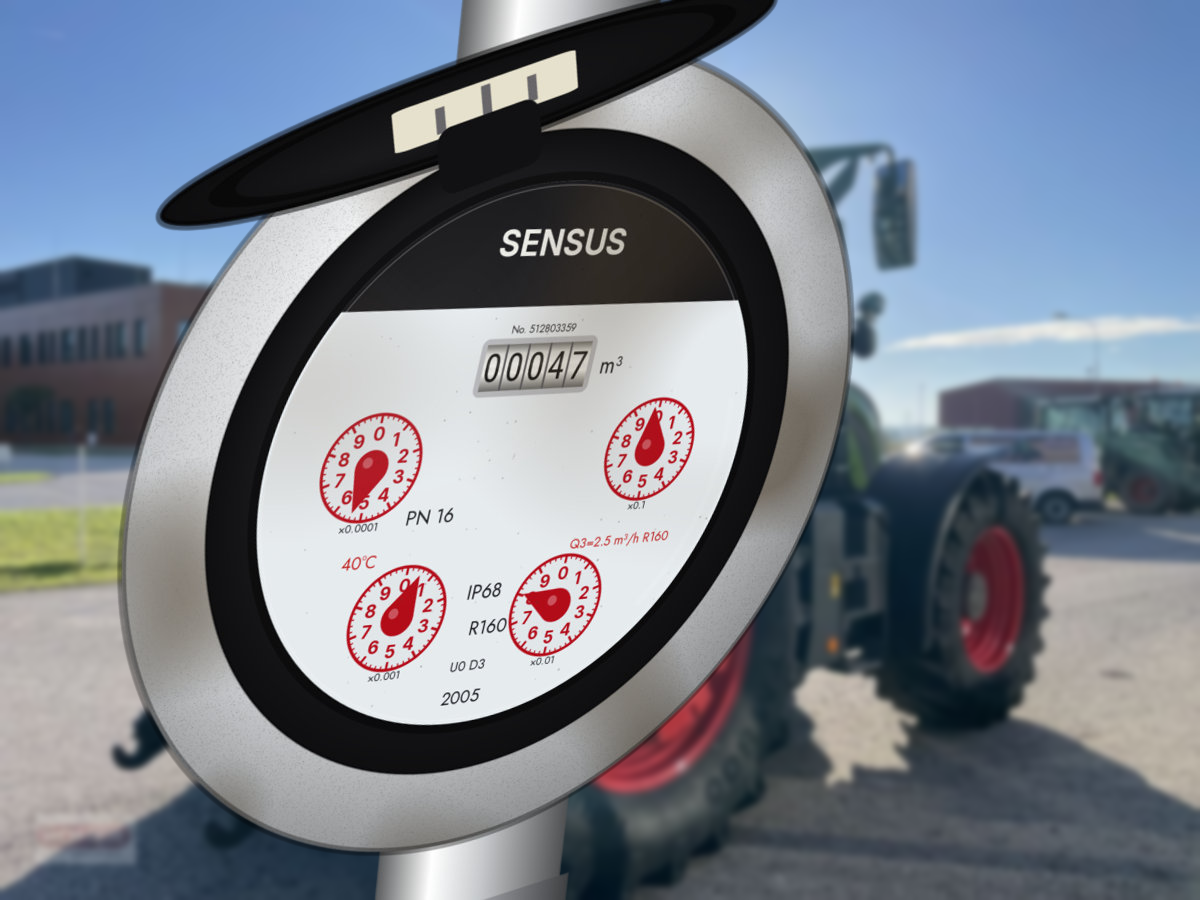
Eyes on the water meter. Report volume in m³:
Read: 46.9805 m³
